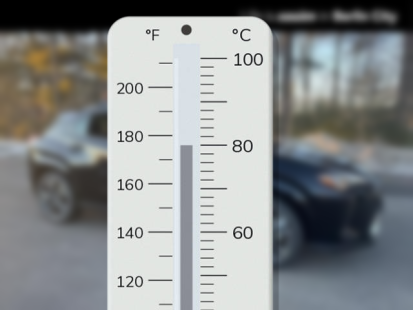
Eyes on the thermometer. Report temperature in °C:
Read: 80 °C
